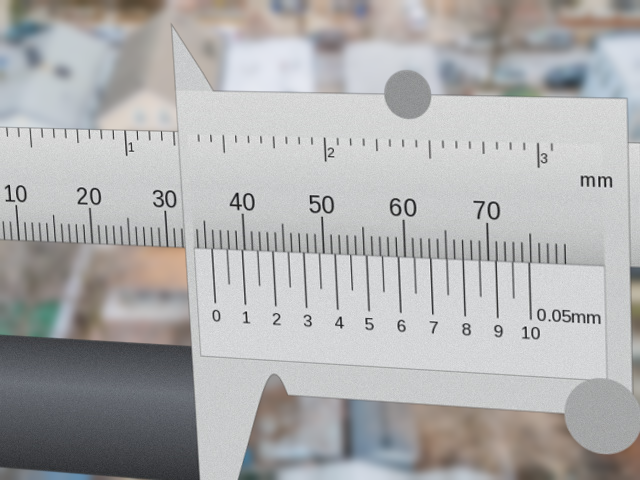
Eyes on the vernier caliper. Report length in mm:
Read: 35.8 mm
